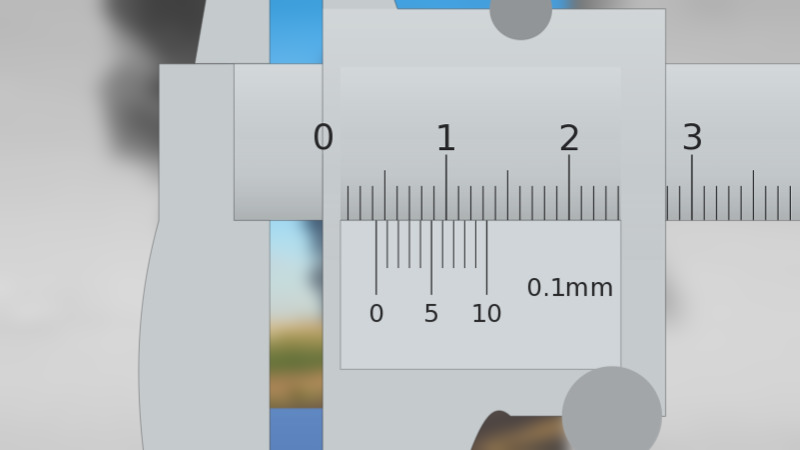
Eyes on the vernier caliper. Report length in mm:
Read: 4.3 mm
